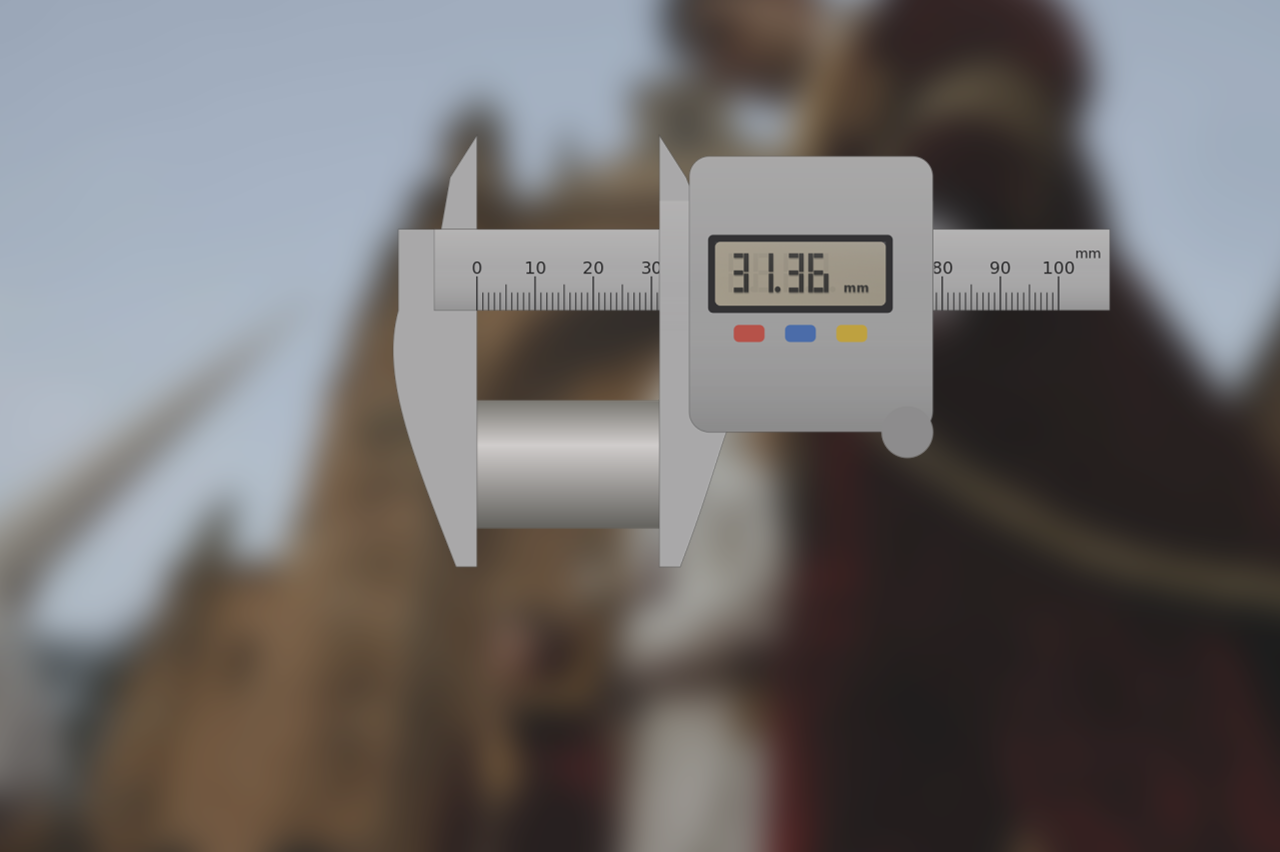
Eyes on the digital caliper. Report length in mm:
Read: 31.36 mm
